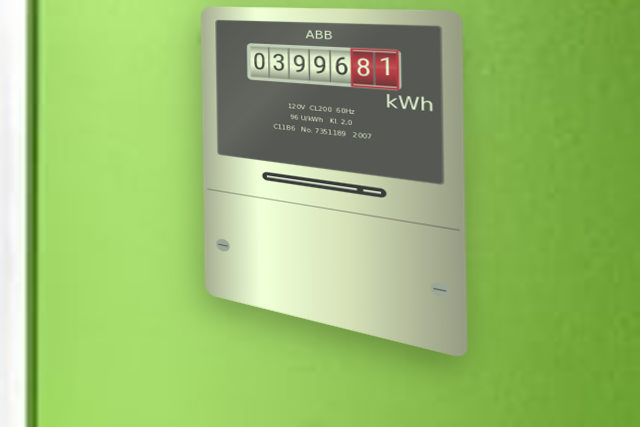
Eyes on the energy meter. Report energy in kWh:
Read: 3996.81 kWh
